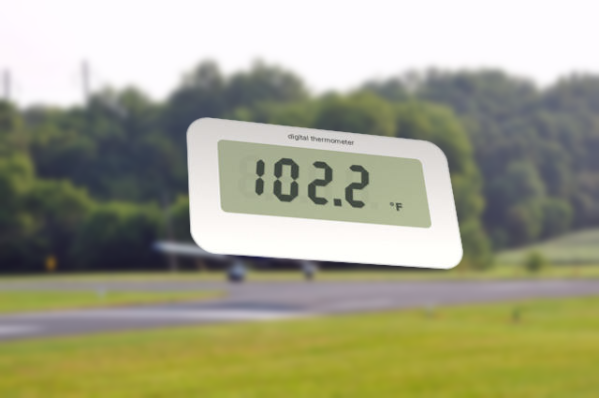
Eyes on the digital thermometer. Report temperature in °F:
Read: 102.2 °F
